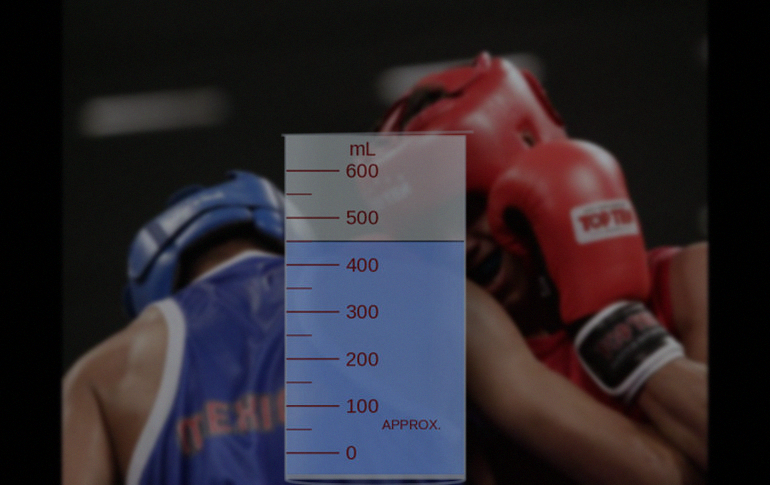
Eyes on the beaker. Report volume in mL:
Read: 450 mL
